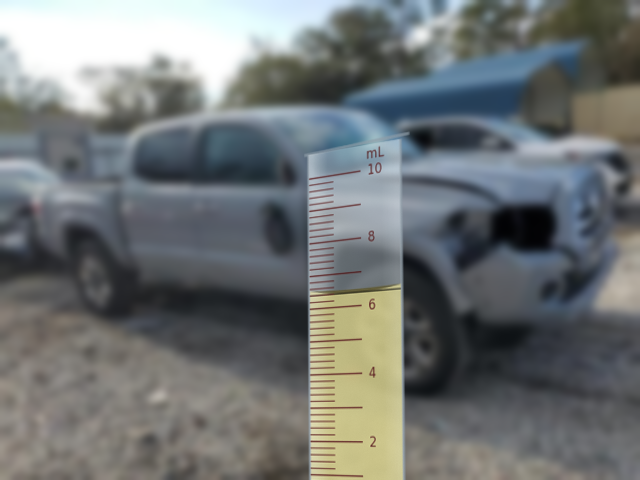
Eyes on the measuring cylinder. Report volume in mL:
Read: 6.4 mL
